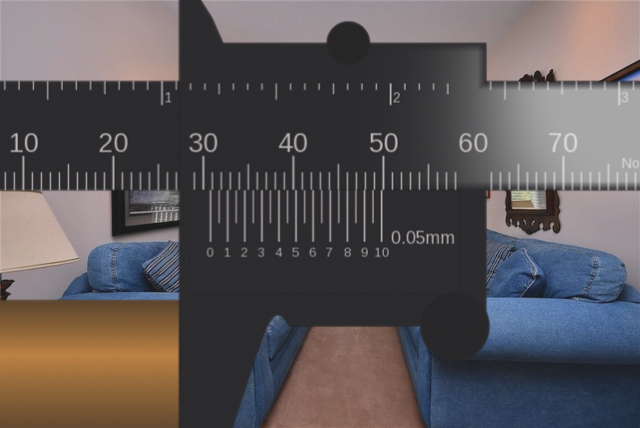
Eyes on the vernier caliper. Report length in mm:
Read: 30.8 mm
